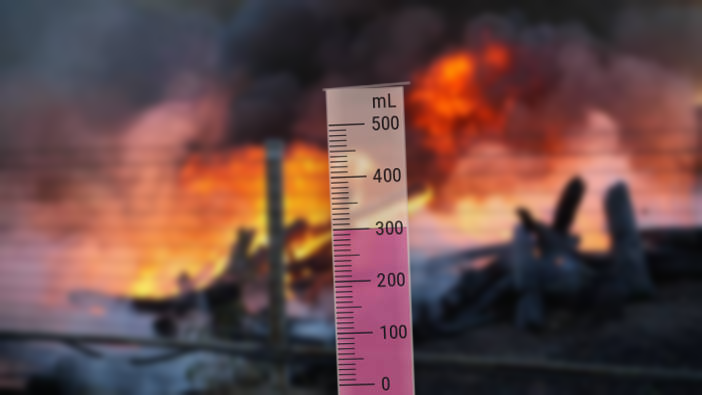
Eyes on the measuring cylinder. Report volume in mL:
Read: 300 mL
